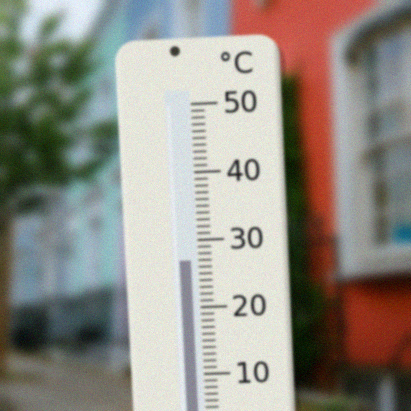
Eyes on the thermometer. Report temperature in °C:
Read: 27 °C
